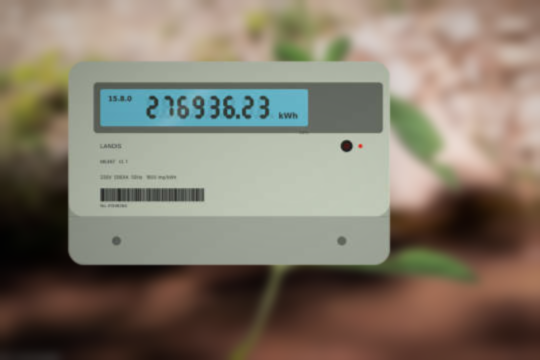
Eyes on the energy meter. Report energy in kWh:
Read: 276936.23 kWh
